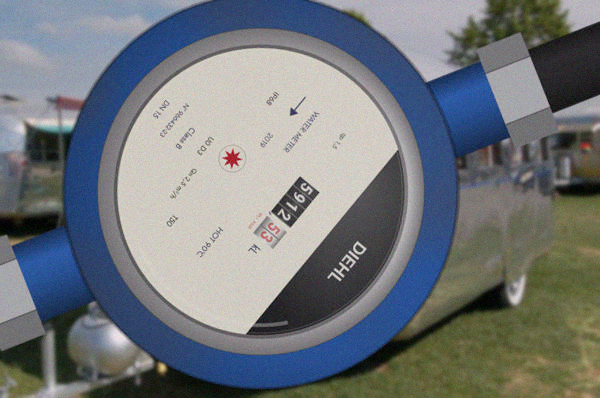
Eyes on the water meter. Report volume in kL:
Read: 5912.53 kL
